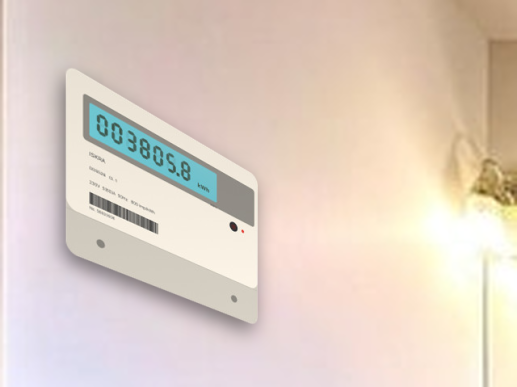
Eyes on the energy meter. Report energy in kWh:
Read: 3805.8 kWh
